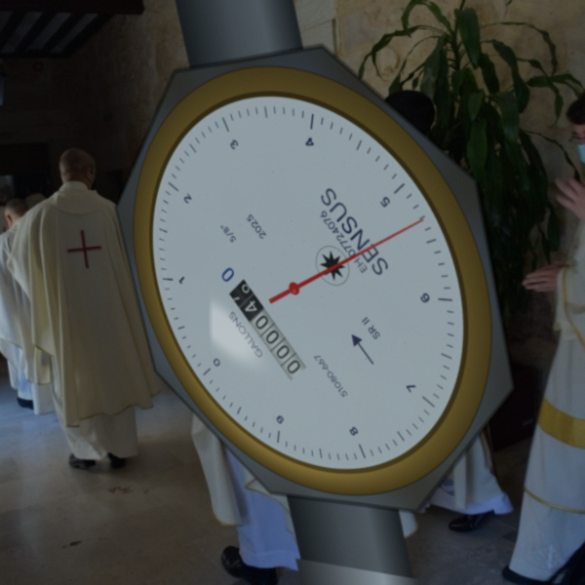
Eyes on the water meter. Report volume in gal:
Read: 475.3 gal
